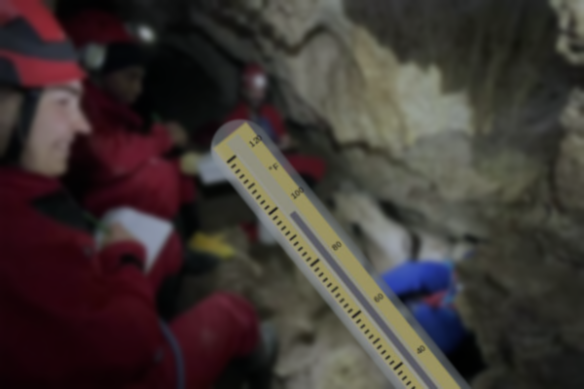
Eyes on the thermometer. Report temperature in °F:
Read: 96 °F
